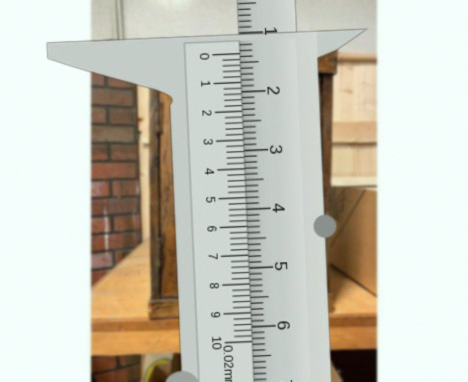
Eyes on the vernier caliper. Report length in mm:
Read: 13.5 mm
